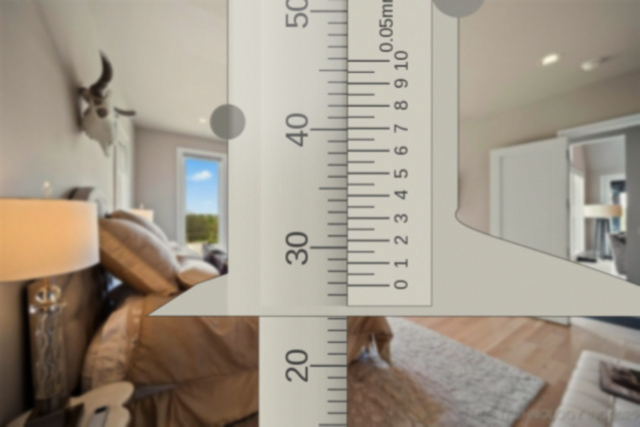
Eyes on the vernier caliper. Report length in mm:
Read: 26.8 mm
